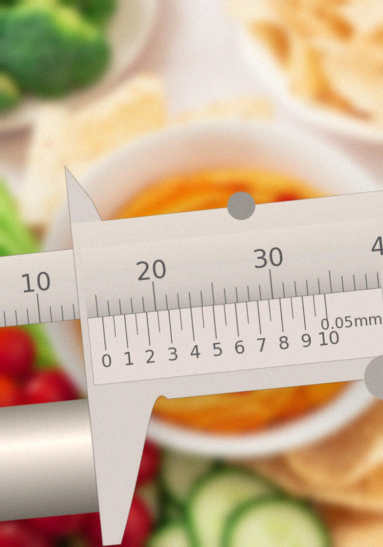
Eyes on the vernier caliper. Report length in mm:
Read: 15.4 mm
